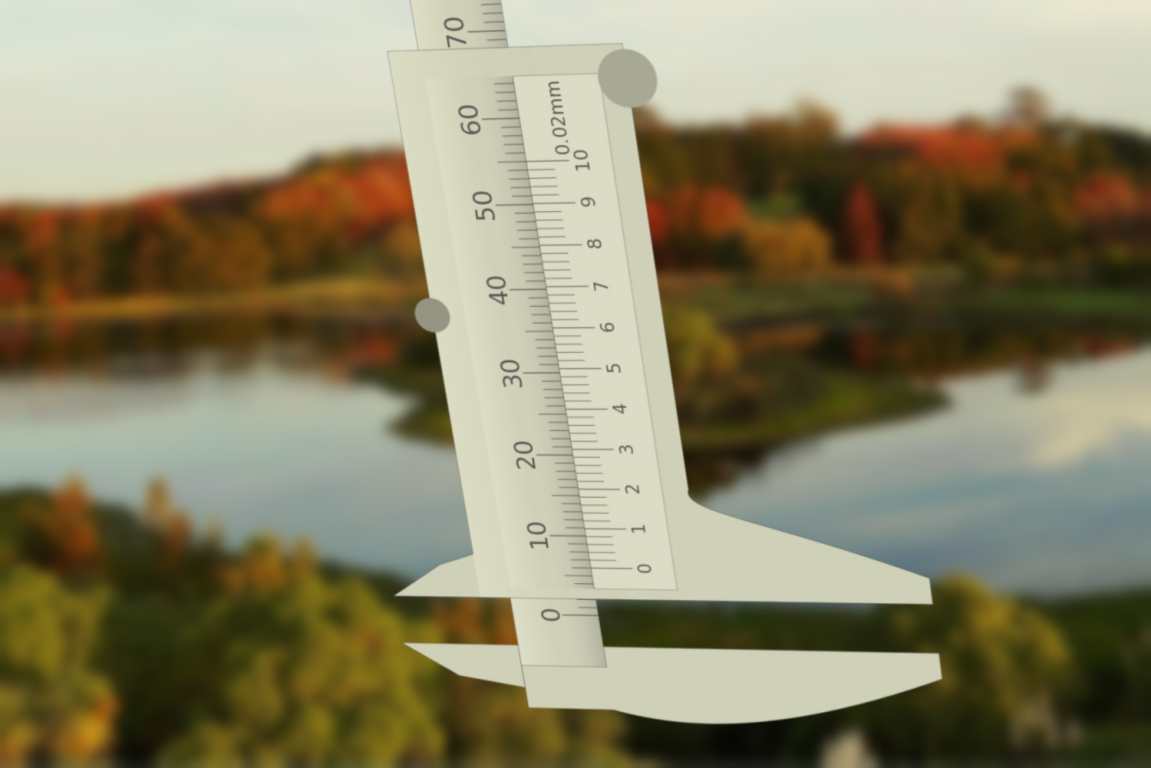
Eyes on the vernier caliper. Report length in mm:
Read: 6.0 mm
